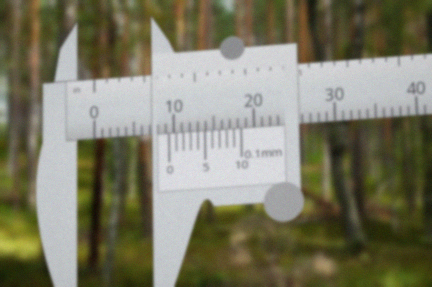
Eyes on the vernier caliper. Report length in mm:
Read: 9.4 mm
